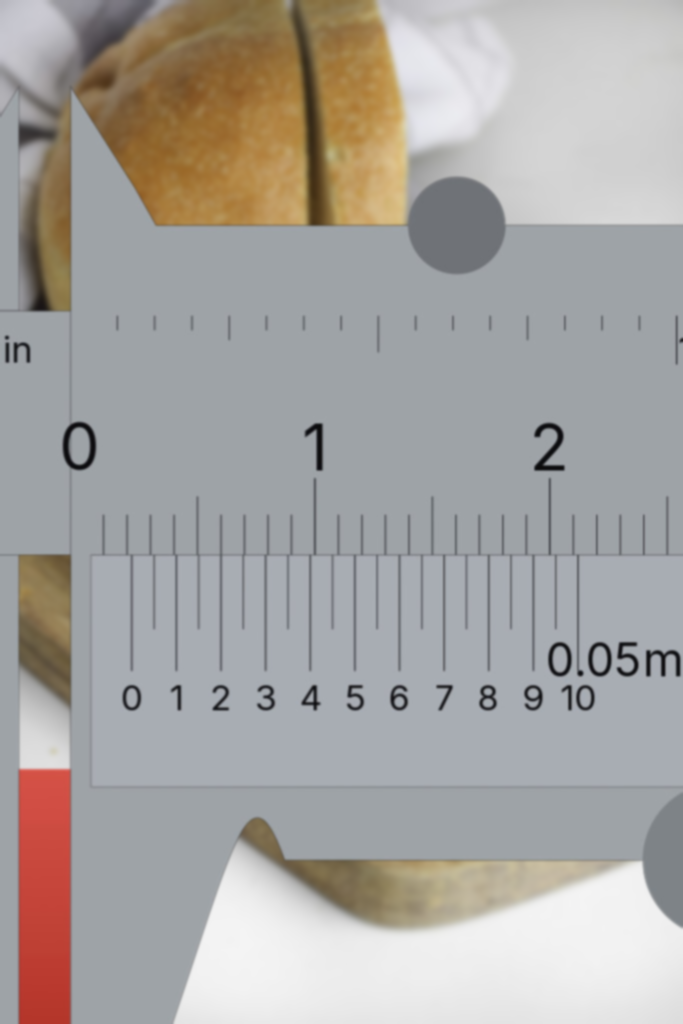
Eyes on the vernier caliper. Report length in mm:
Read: 2.2 mm
